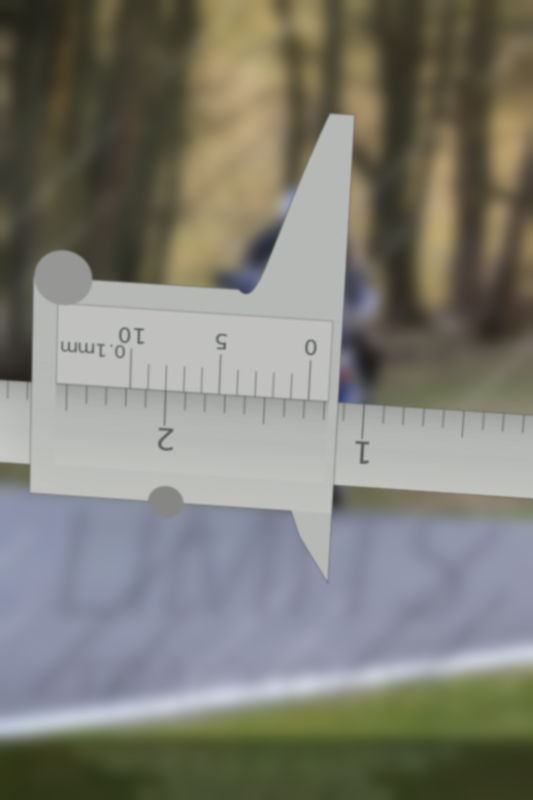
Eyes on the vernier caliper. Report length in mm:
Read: 12.8 mm
